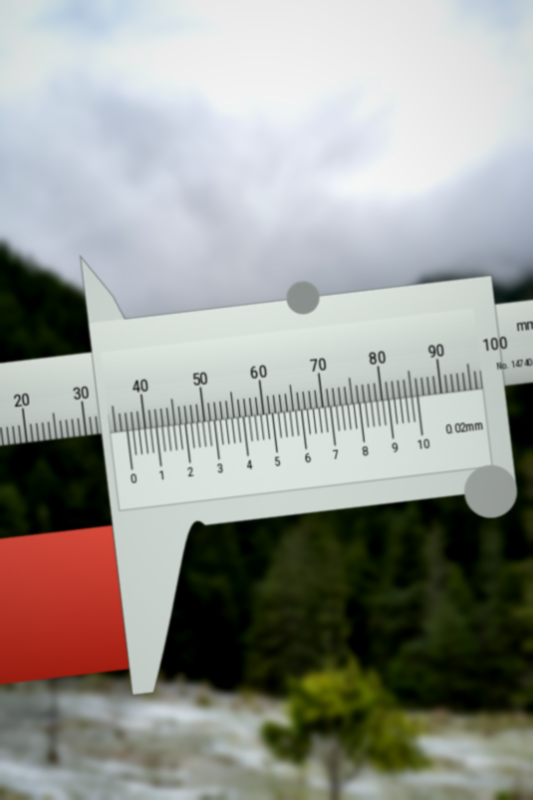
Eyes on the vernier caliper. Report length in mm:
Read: 37.0 mm
